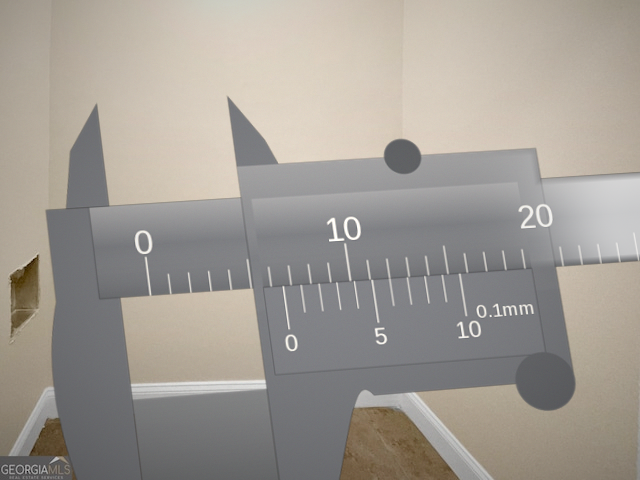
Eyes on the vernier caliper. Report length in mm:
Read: 6.6 mm
